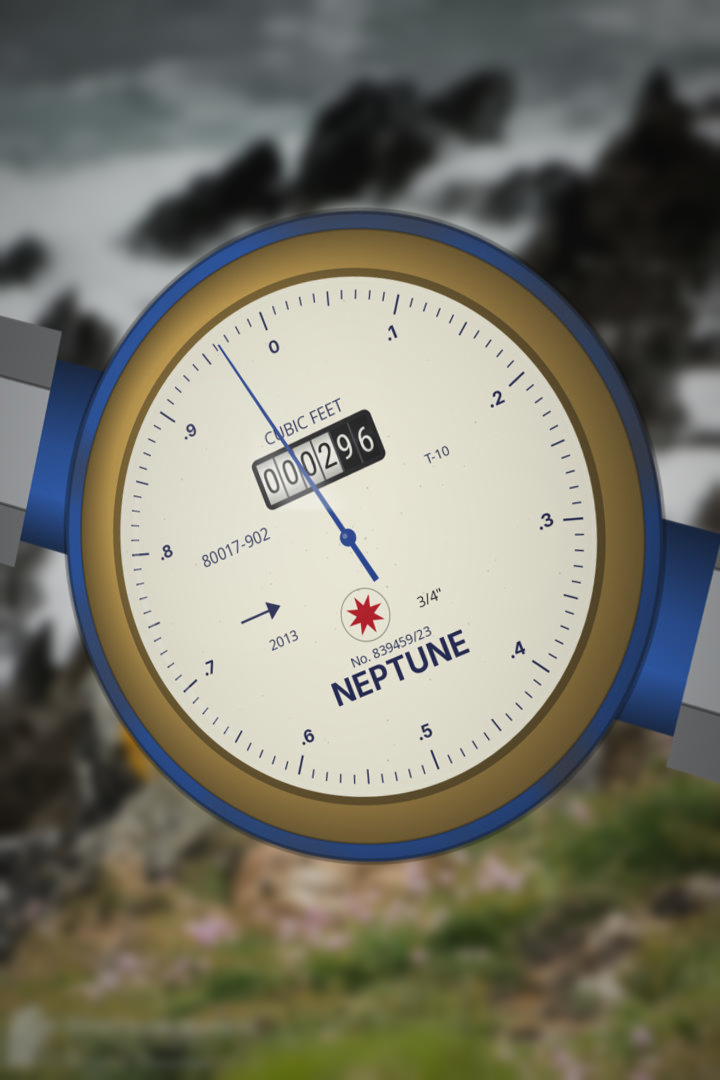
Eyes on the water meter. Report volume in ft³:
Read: 295.96 ft³
